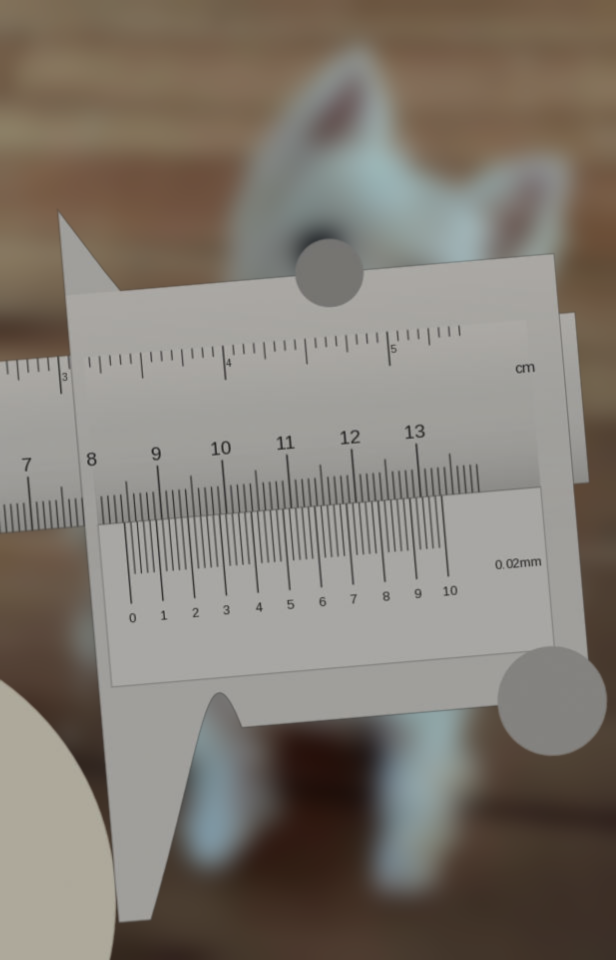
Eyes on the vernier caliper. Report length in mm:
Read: 84.2 mm
